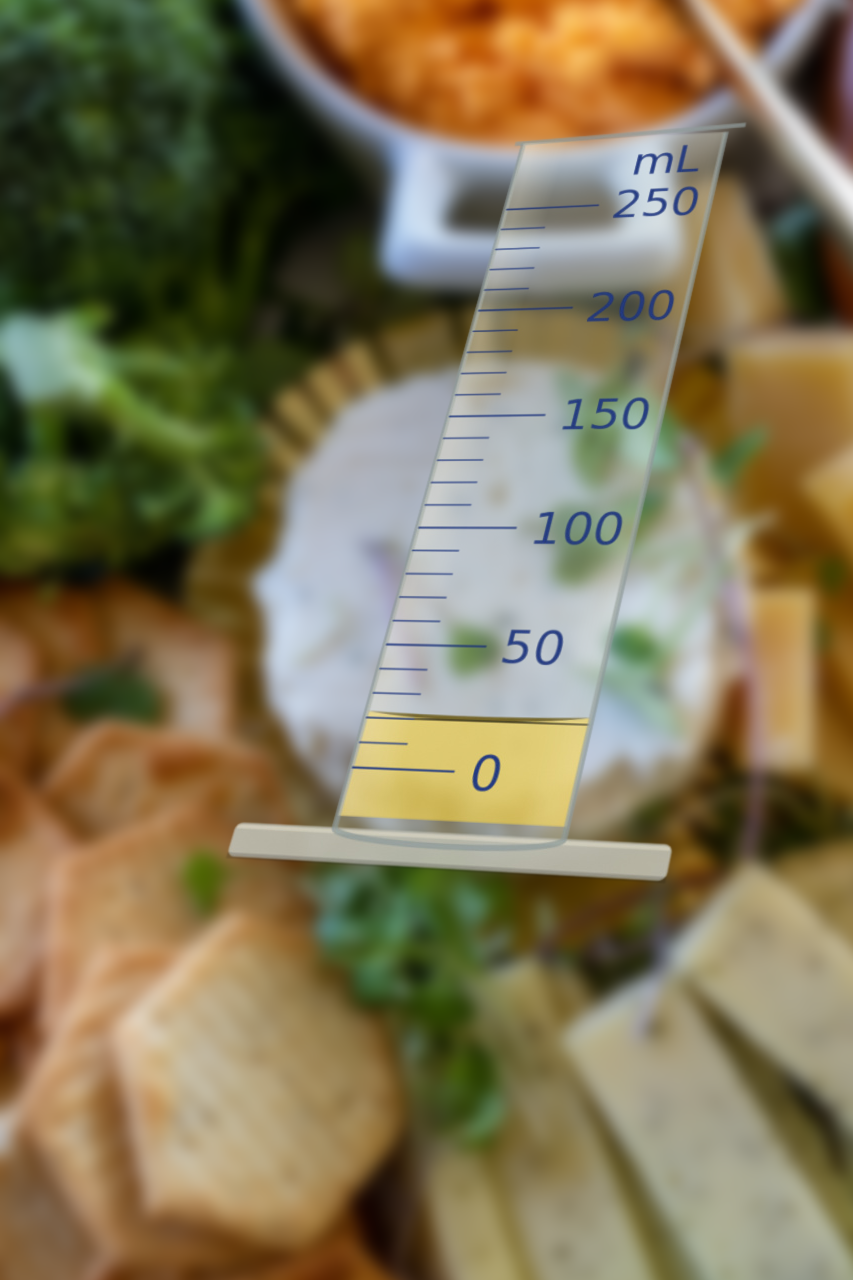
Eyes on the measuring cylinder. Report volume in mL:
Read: 20 mL
